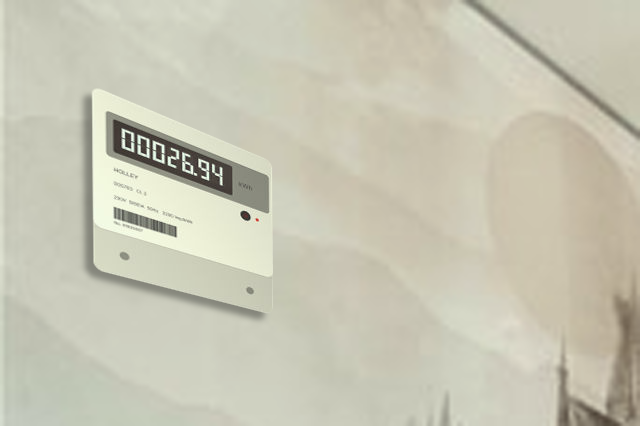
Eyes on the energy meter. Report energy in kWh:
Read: 26.94 kWh
